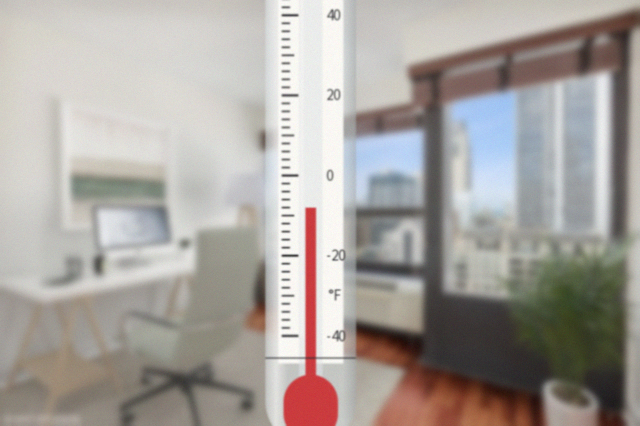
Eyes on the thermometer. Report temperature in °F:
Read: -8 °F
